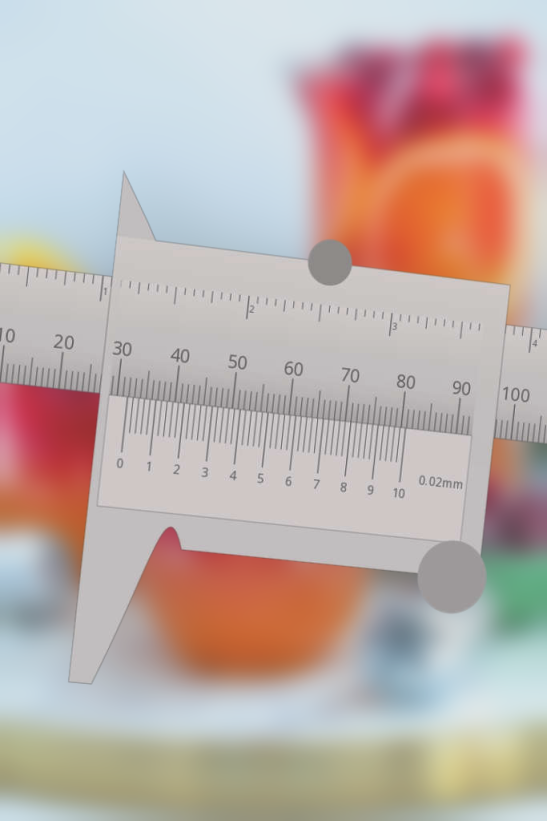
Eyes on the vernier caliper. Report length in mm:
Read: 31.8 mm
